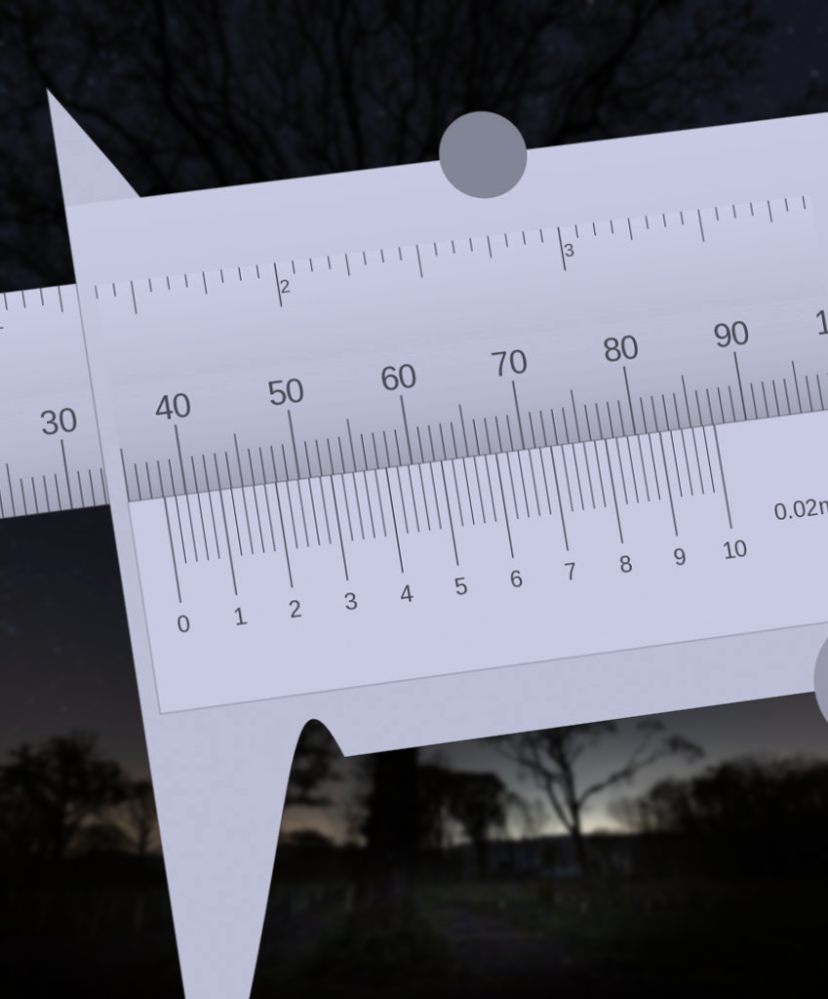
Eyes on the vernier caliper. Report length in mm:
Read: 38.1 mm
